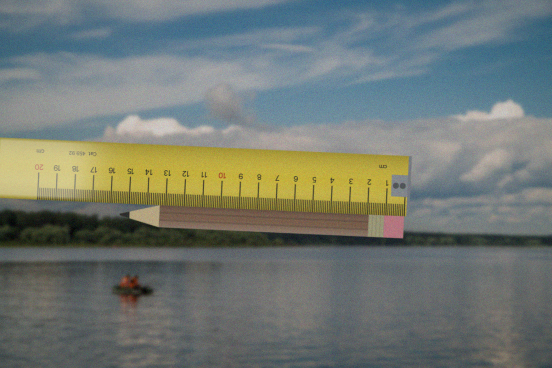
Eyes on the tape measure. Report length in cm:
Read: 15.5 cm
